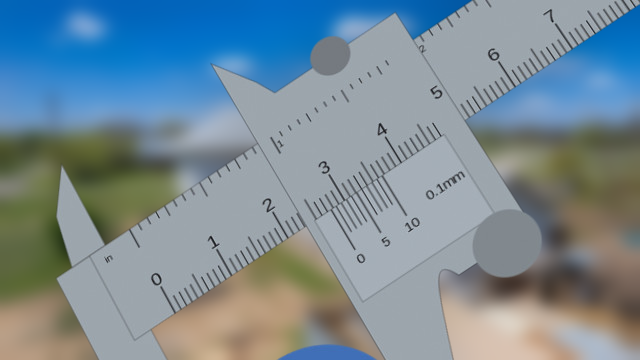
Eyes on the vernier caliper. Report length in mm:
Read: 27.6 mm
